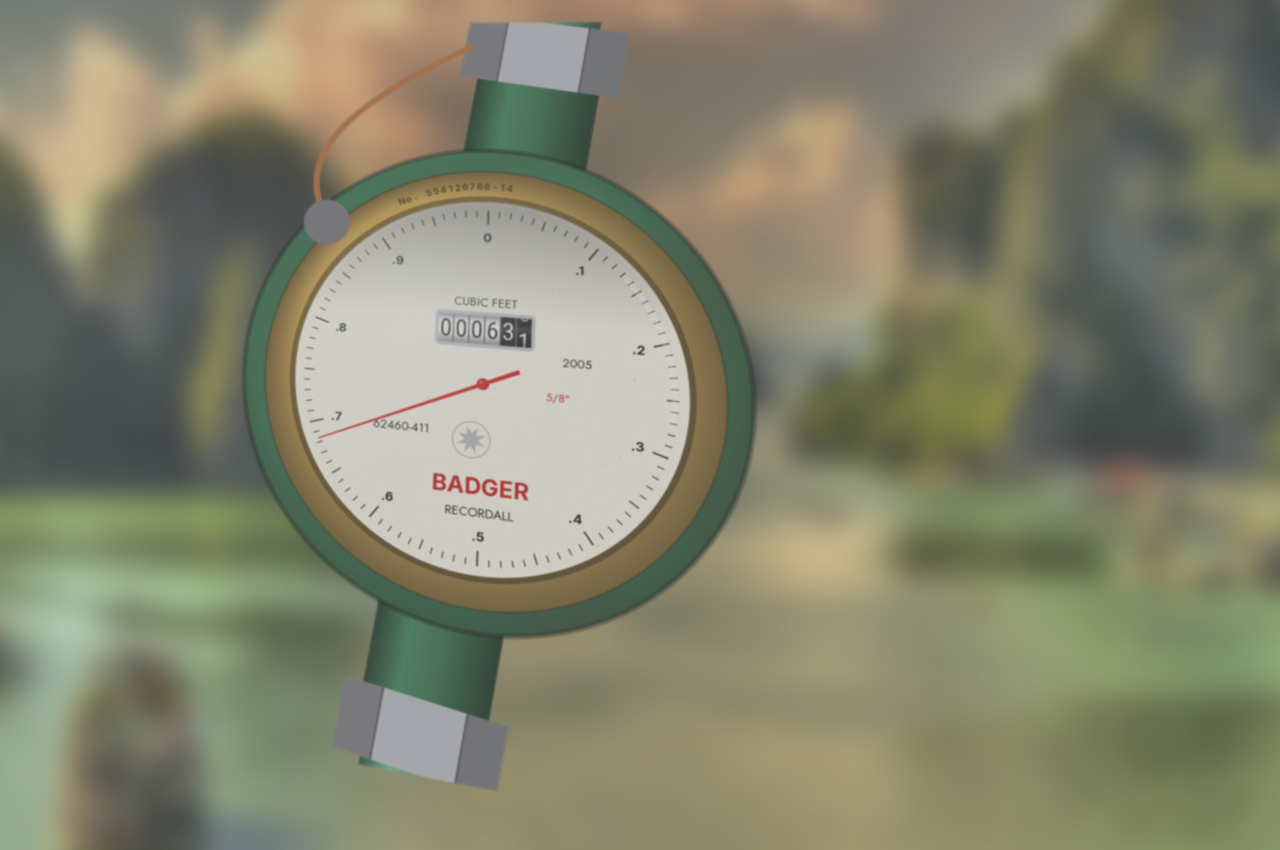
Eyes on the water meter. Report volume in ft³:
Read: 630.68 ft³
